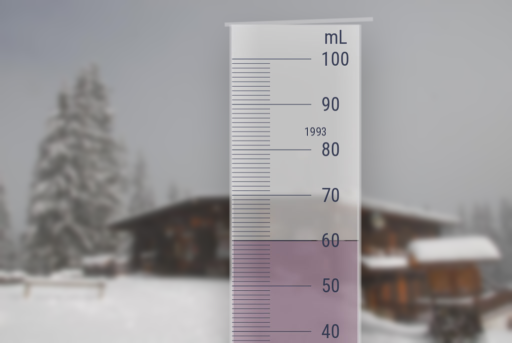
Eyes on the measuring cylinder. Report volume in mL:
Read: 60 mL
